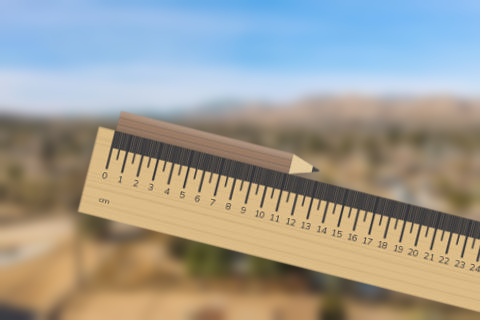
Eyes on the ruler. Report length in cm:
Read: 13 cm
